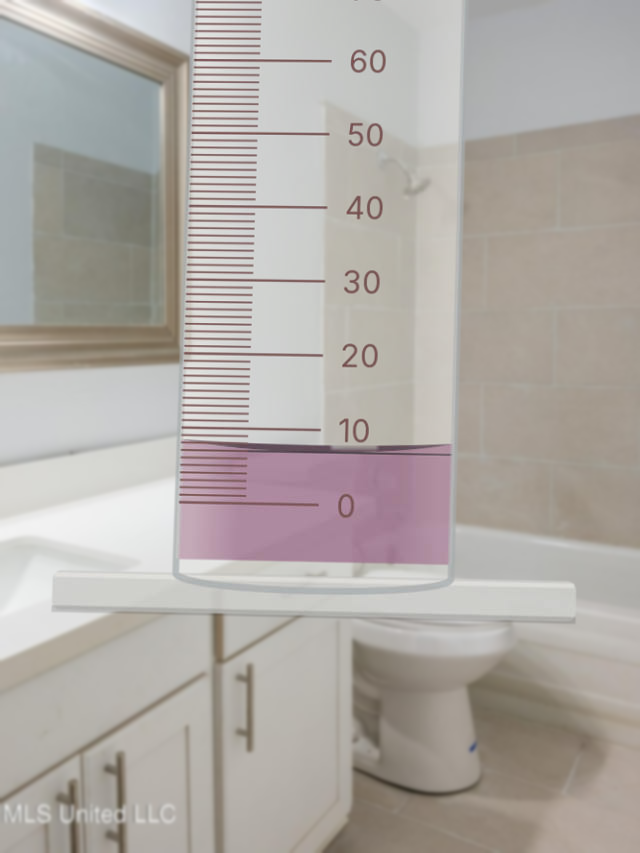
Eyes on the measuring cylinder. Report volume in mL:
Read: 7 mL
